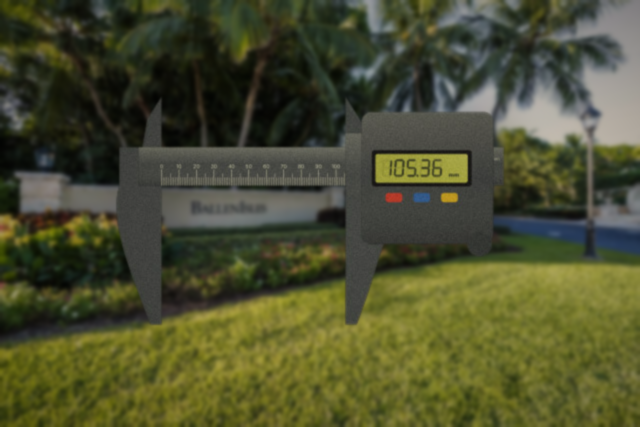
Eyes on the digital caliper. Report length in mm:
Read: 105.36 mm
